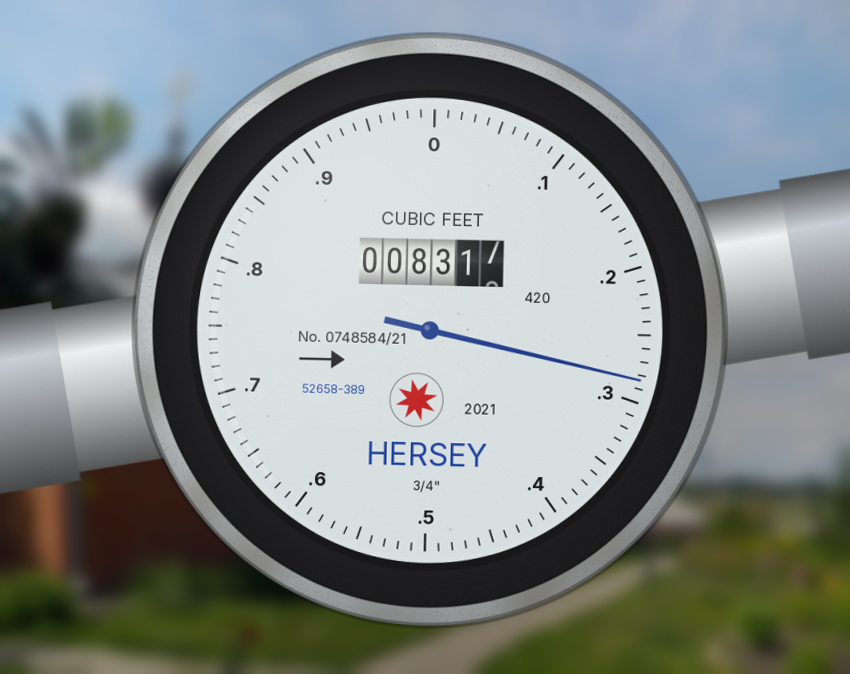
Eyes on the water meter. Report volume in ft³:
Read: 8317.28 ft³
